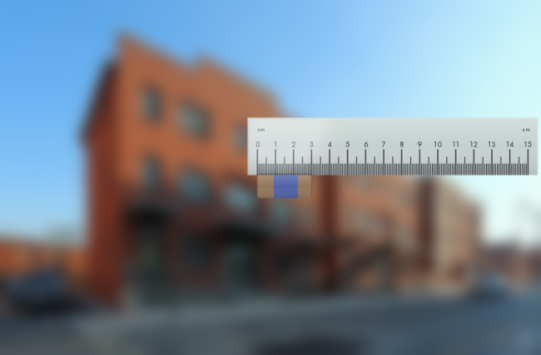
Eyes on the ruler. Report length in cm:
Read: 3 cm
